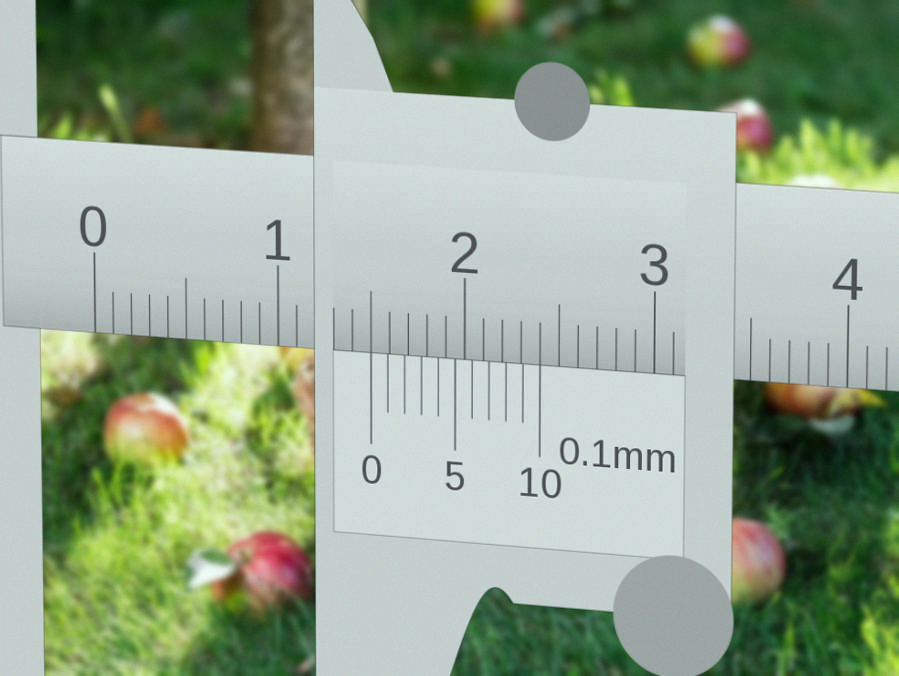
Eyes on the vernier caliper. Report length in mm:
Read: 15.0 mm
